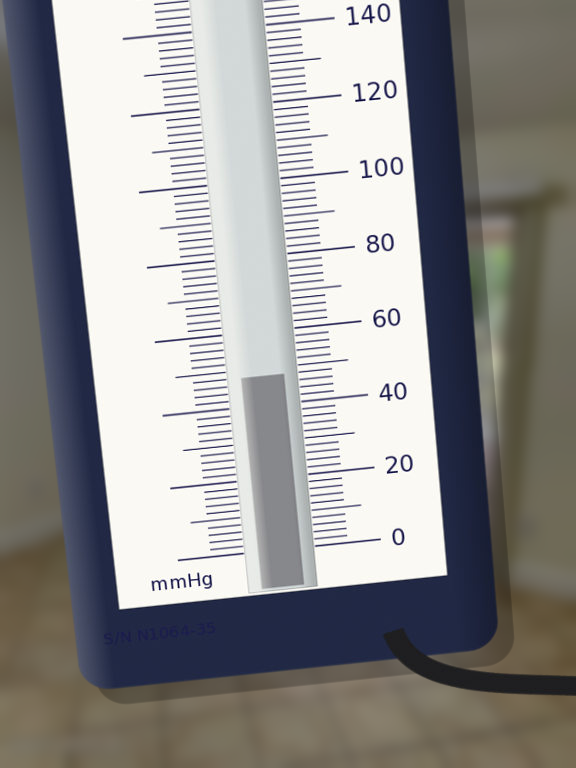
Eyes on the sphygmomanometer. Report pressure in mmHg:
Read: 48 mmHg
